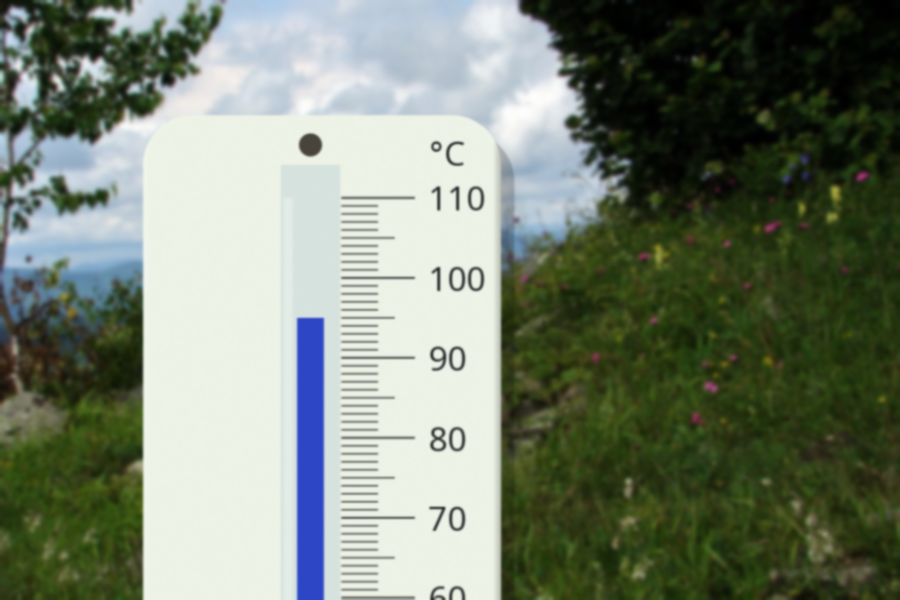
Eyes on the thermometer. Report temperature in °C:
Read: 95 °C
